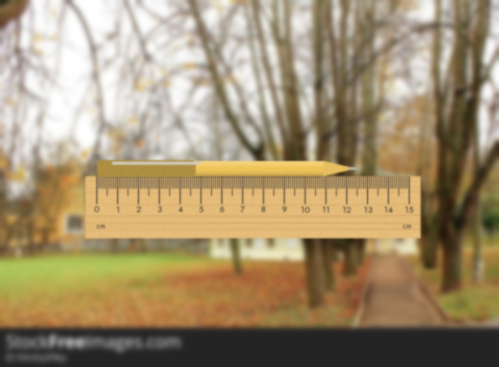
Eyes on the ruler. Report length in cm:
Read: 12.5 cm
